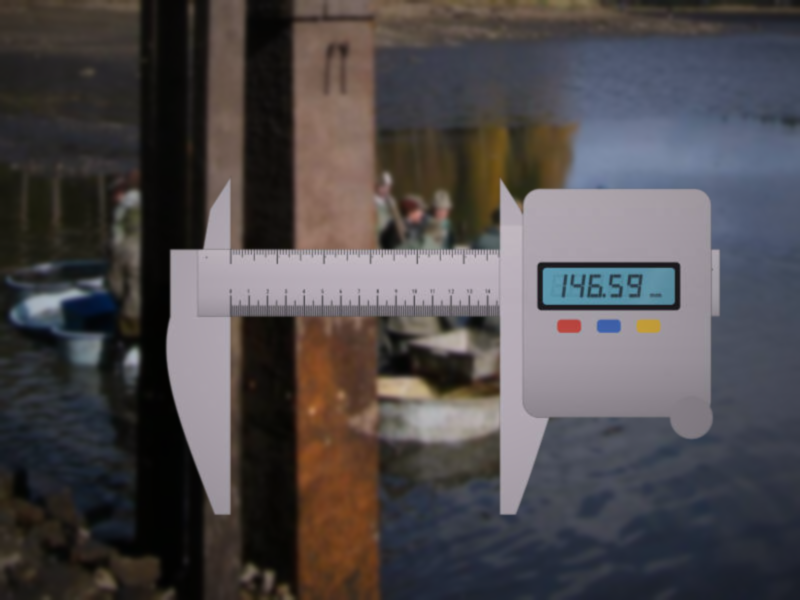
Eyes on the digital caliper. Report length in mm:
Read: 146.59 mm
